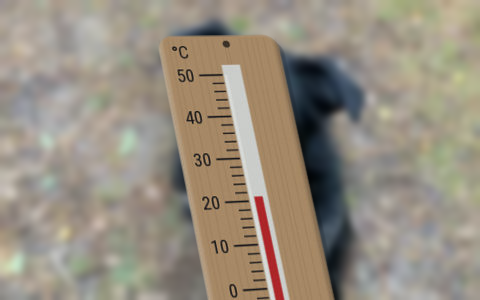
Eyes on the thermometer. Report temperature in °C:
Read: 21 °C
